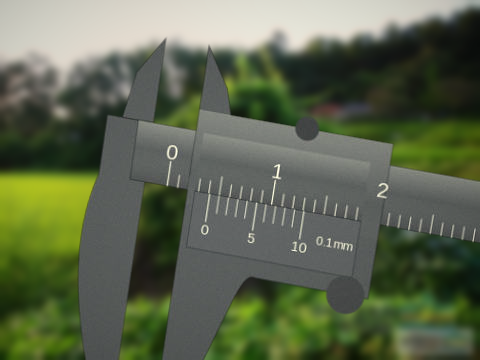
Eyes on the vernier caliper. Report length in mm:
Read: 4.1 mm
